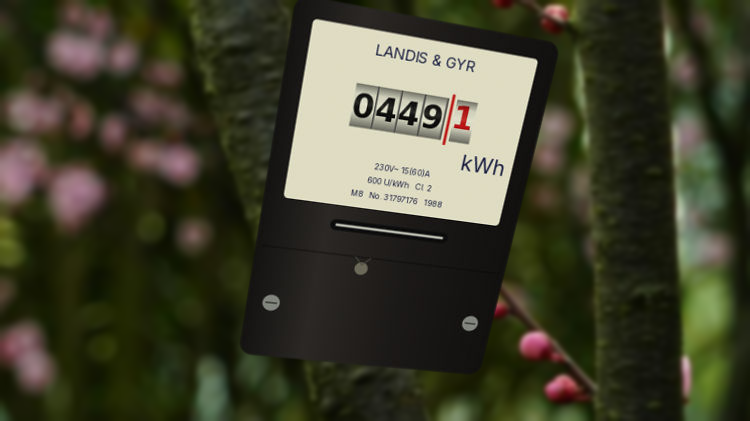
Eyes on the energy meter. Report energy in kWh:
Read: 449.1 kWh
